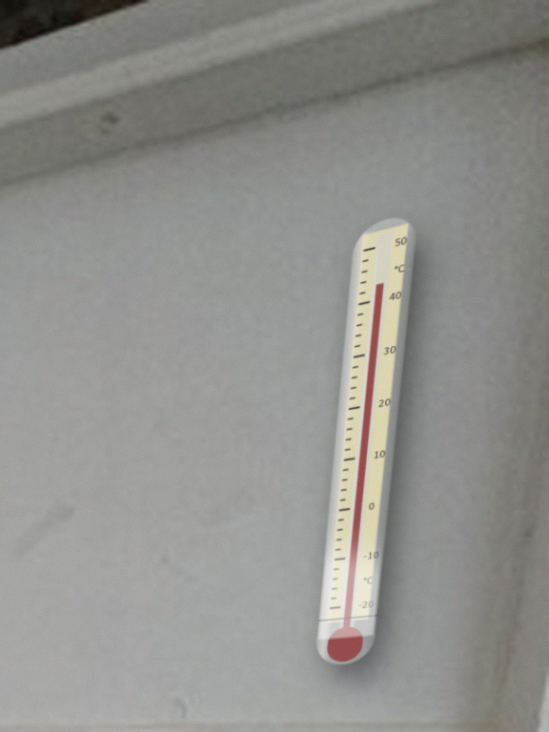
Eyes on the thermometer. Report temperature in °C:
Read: 43 °C
